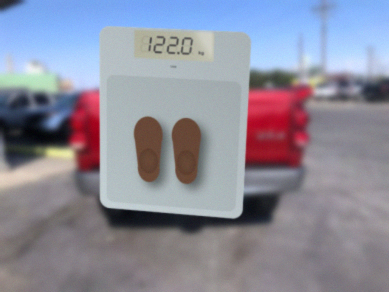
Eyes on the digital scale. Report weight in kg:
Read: 122.0 kg
